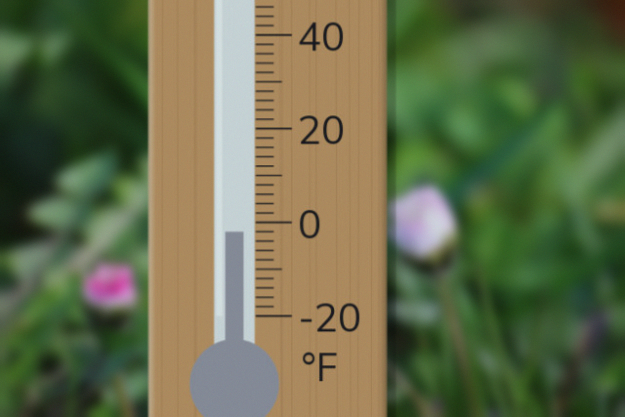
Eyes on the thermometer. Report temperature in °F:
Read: -2 °F
